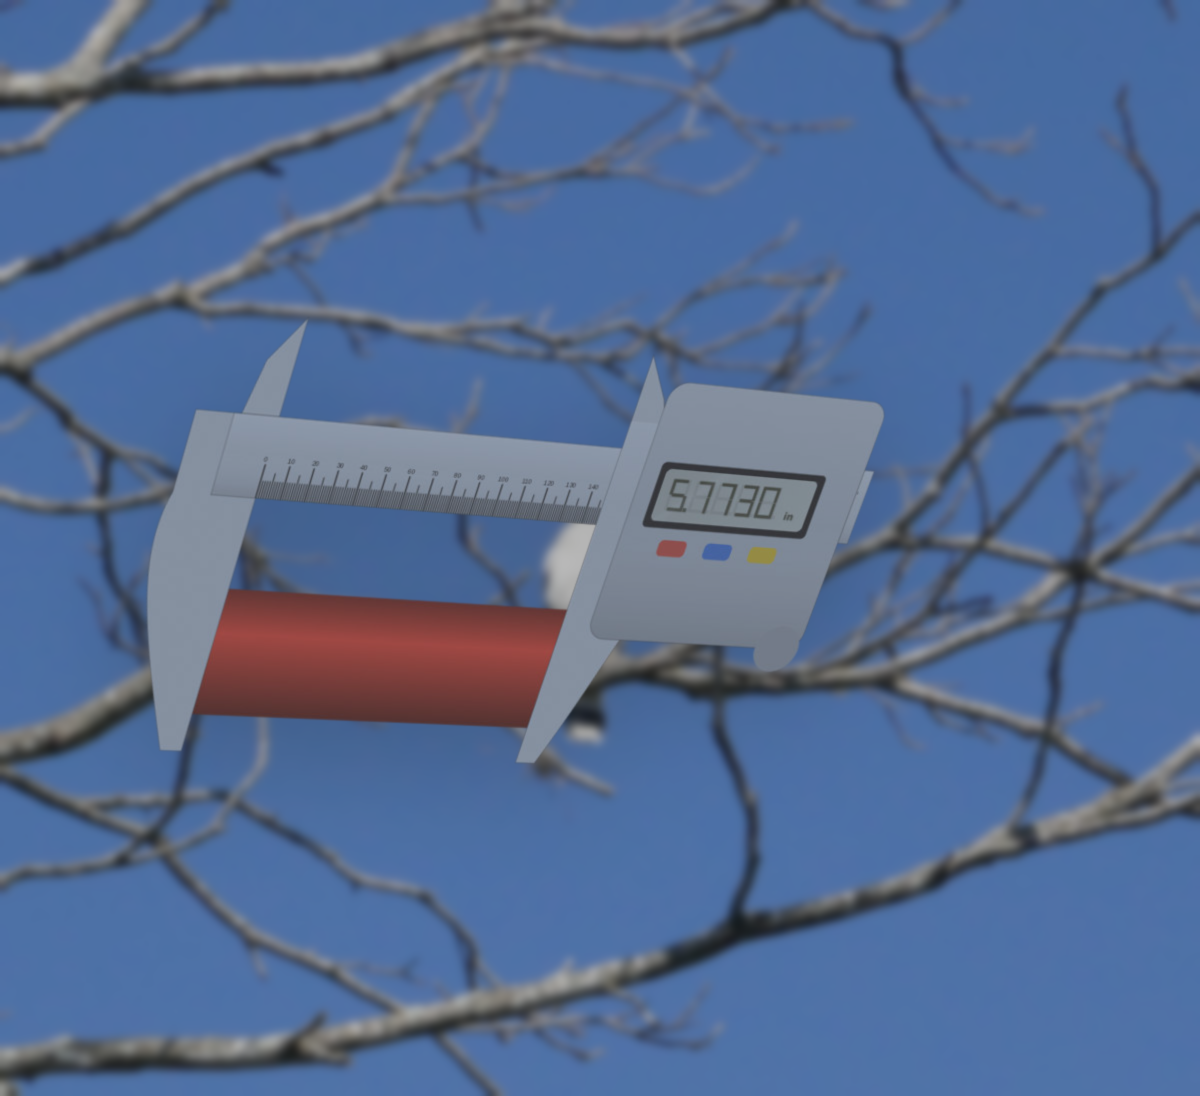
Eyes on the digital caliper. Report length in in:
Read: 5.7730 in
